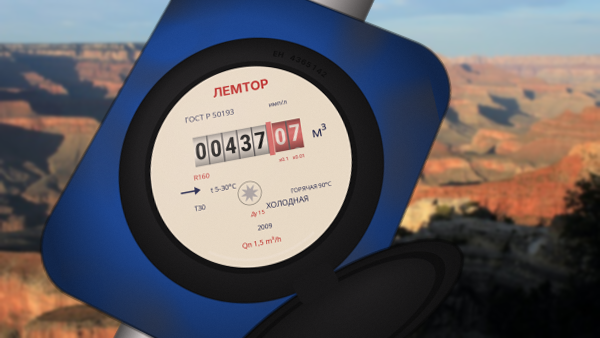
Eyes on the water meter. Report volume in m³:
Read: 437.07 m³
